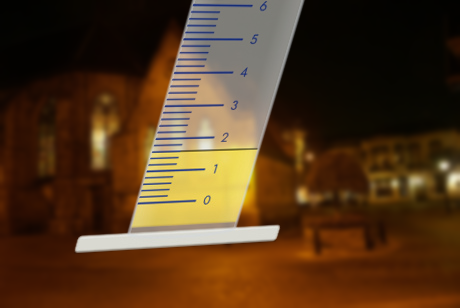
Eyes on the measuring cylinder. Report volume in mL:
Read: 1.6 mL
